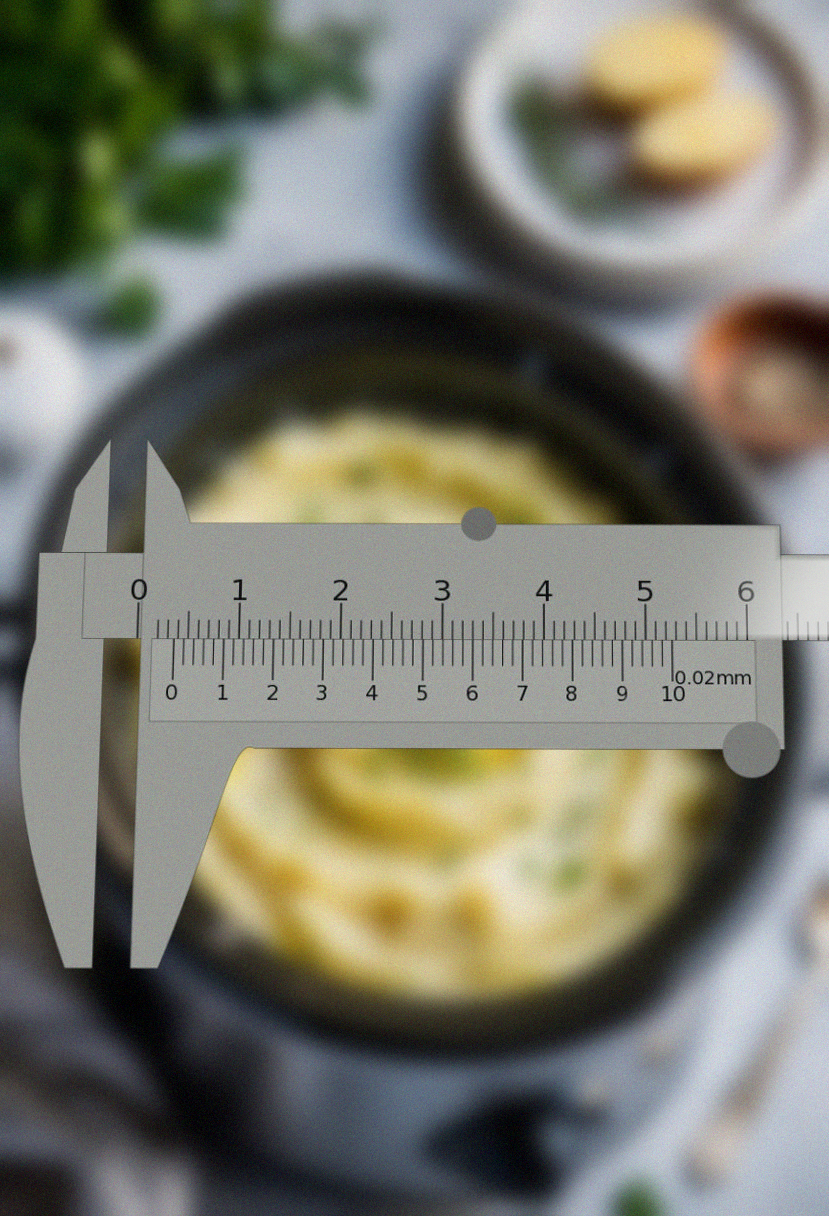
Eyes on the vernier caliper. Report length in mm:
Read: 3.6 mm
